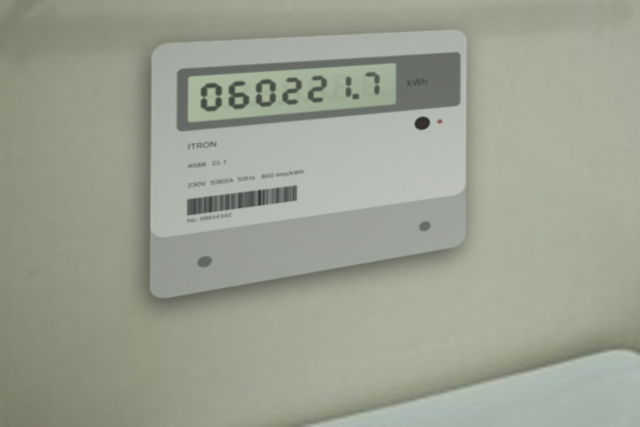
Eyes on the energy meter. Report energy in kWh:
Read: 60221.7 kWh
